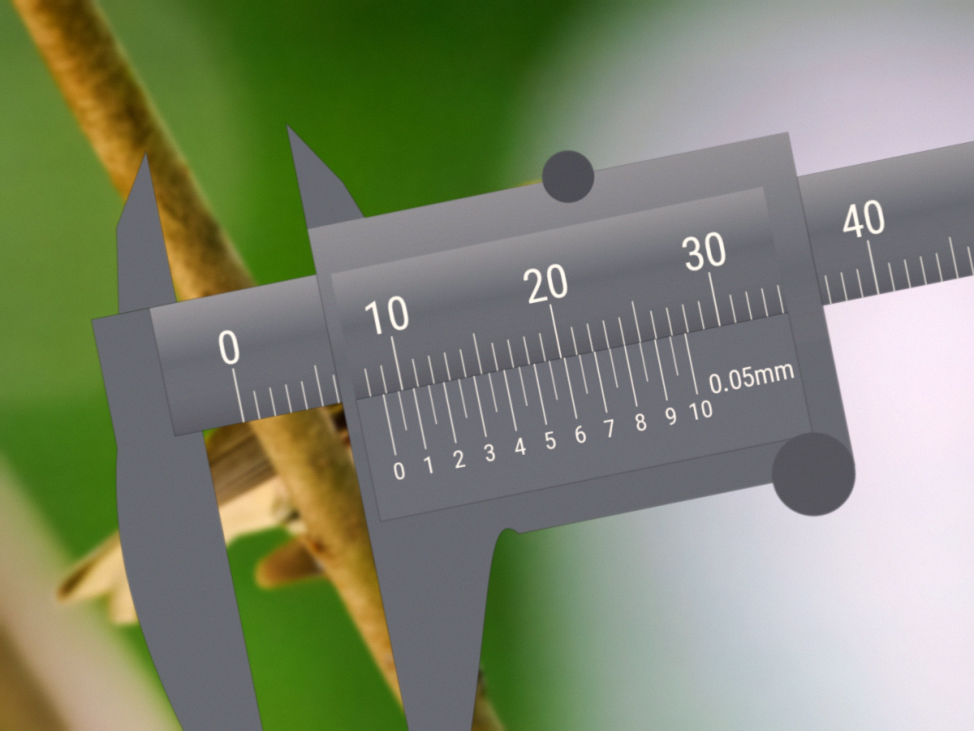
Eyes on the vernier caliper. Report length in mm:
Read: 8.8 mm
